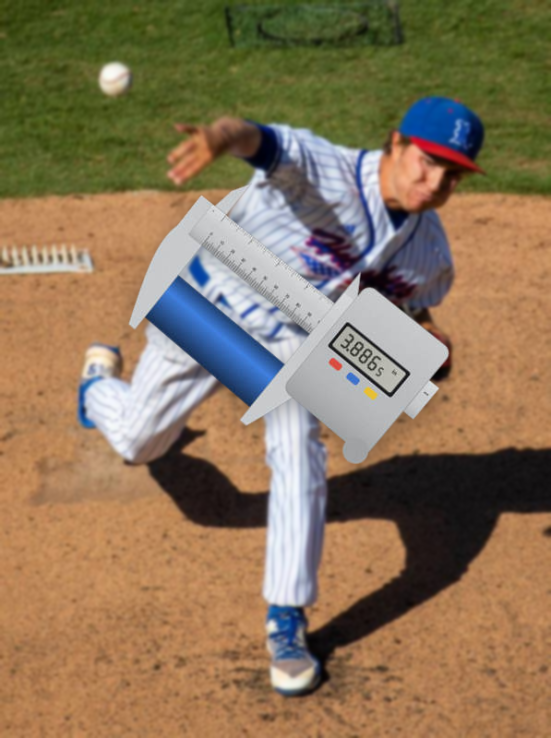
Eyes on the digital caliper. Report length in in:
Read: 3.8865 in
